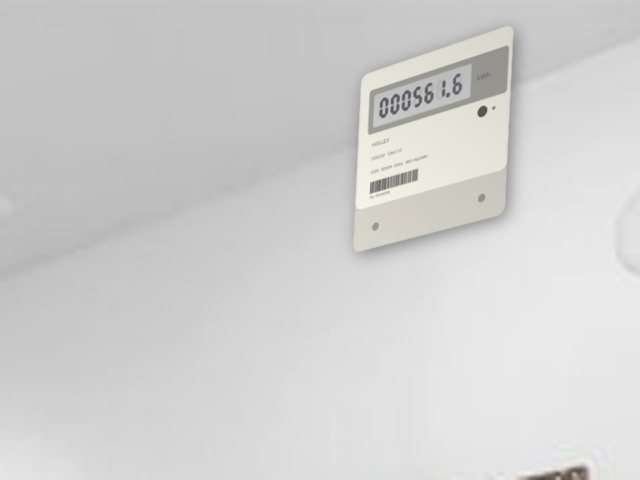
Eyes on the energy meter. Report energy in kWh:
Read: 561.6 kWh
